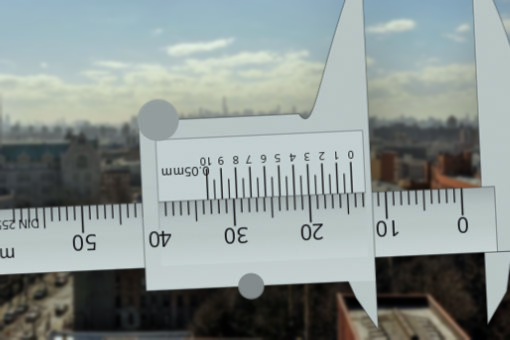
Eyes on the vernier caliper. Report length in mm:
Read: 14.4 mm
